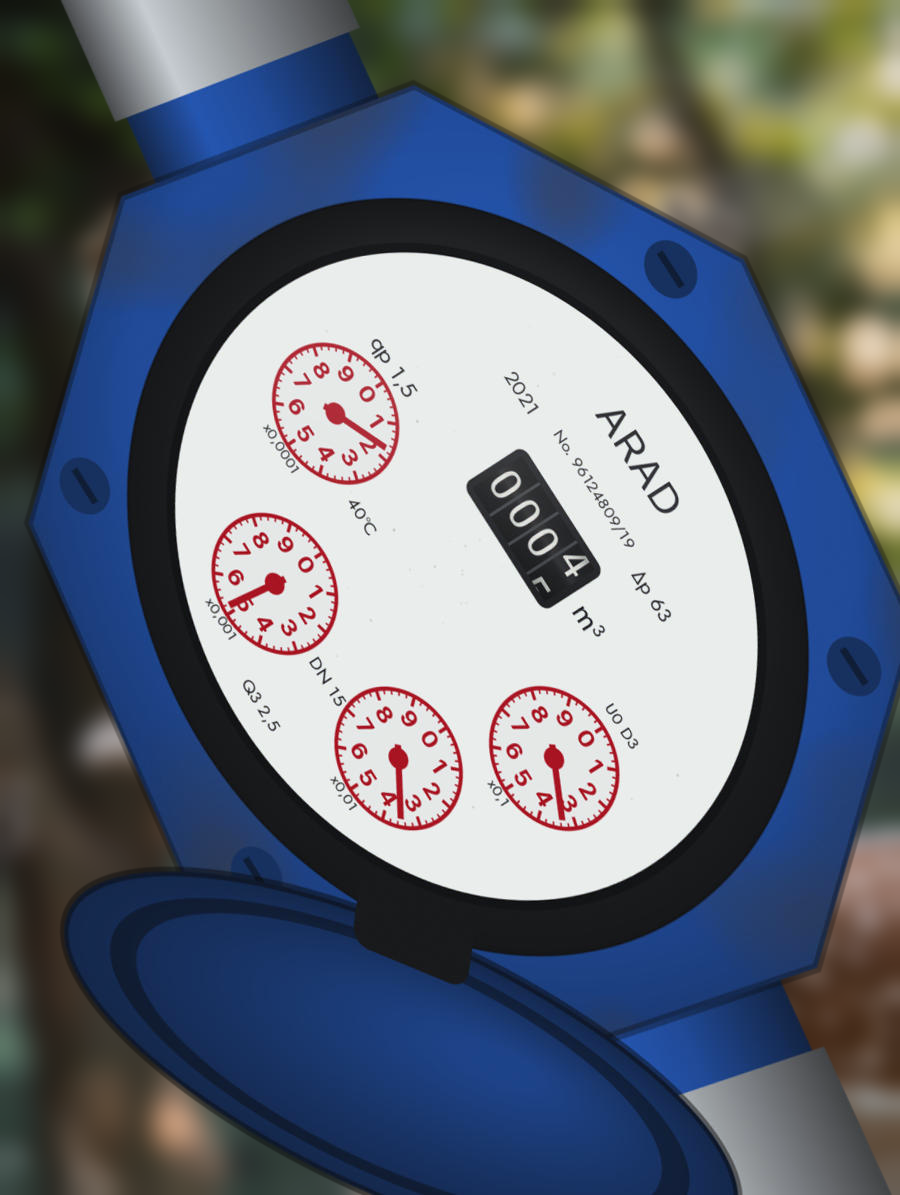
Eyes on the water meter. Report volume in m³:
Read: 4.3351 m³
